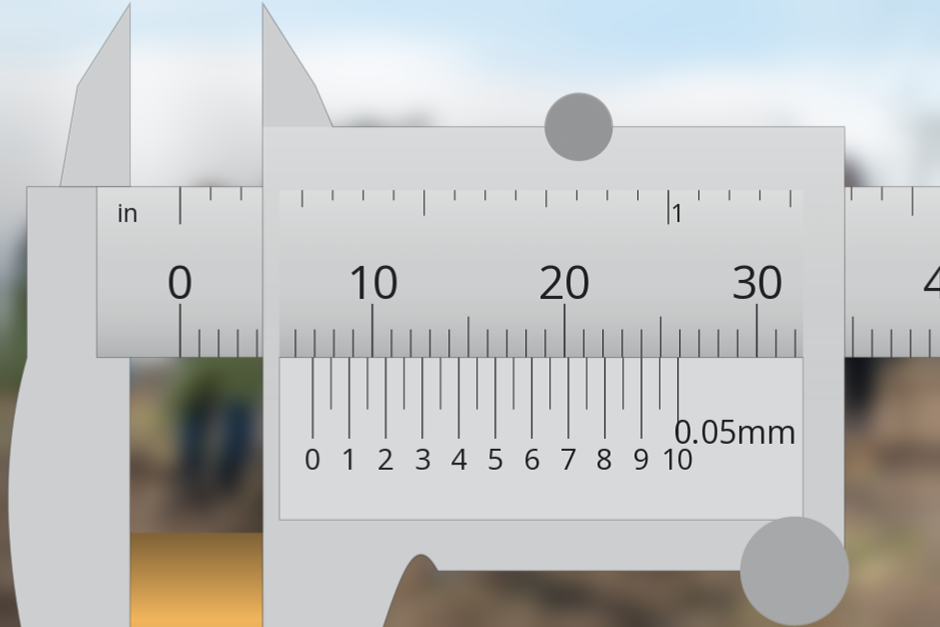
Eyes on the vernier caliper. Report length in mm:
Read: 6.9 mm
